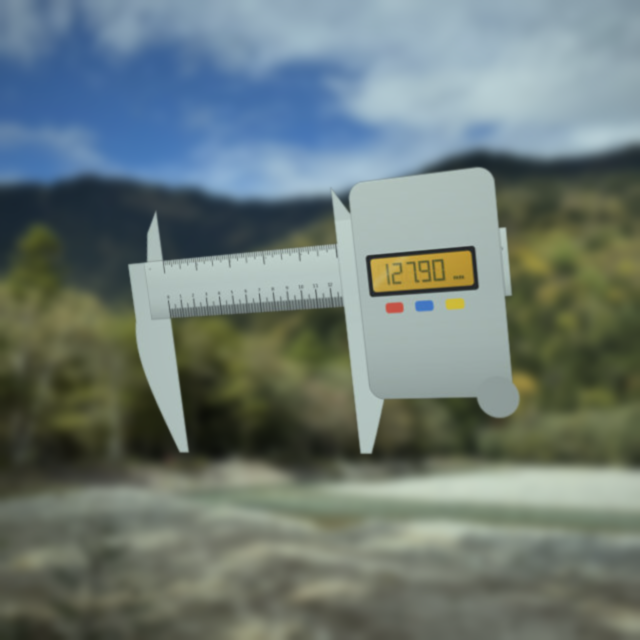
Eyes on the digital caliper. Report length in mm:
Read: 127.90 mm
